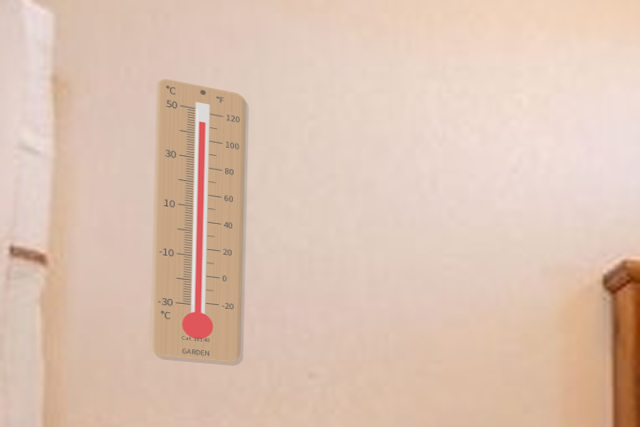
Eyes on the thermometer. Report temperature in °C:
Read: 45 °C
